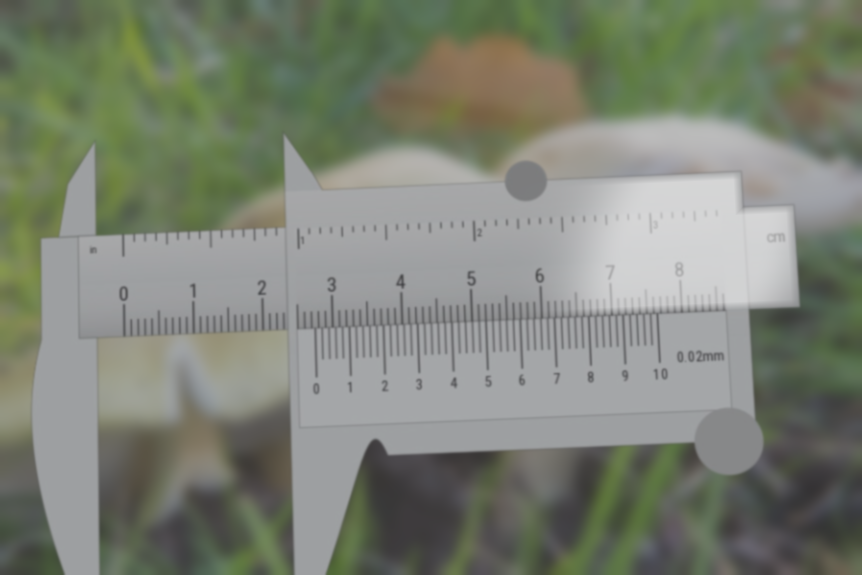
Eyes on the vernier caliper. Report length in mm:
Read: 27.5 mm
